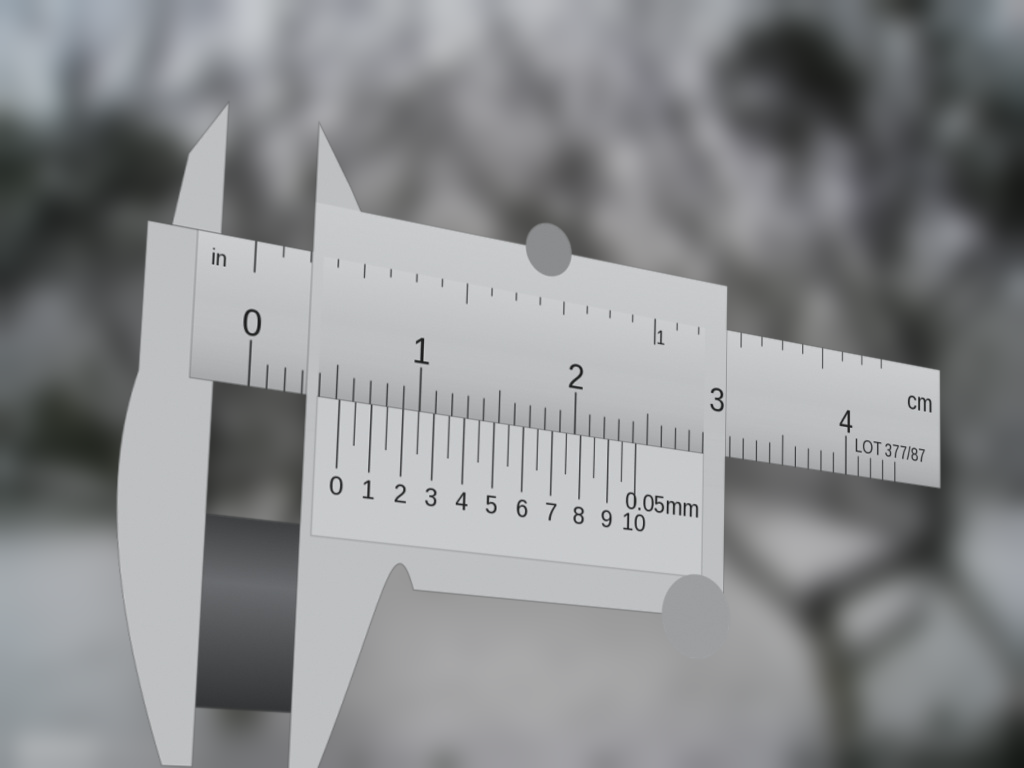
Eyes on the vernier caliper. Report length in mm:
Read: 5.2 mm
